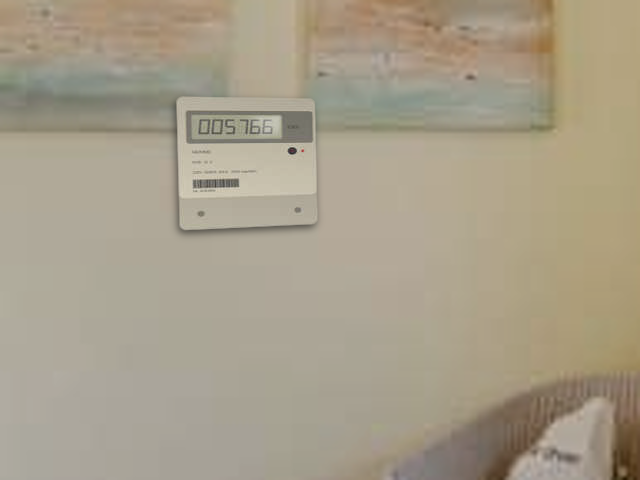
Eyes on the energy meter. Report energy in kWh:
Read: 5766 kWh
